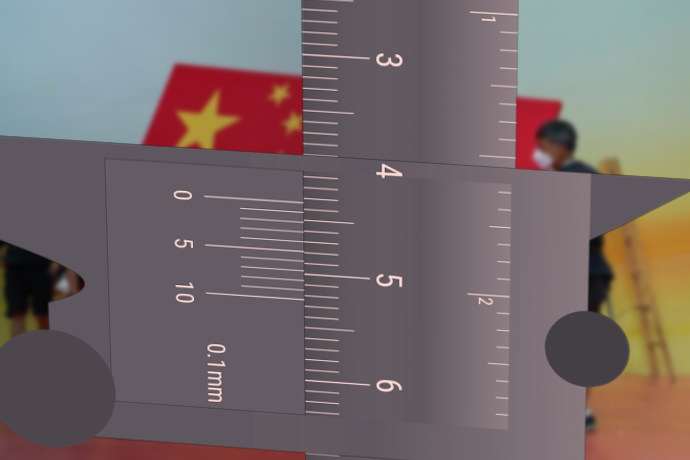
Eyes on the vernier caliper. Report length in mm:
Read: 43.4 mm
